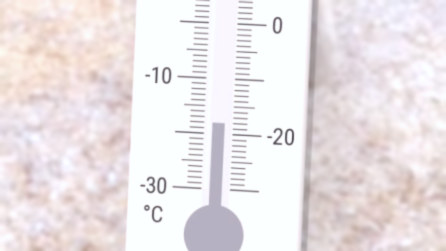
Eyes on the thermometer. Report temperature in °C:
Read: -18 °C
